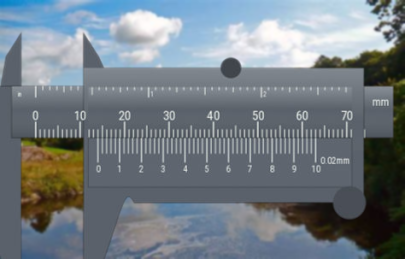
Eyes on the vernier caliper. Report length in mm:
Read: 14.0 mm
